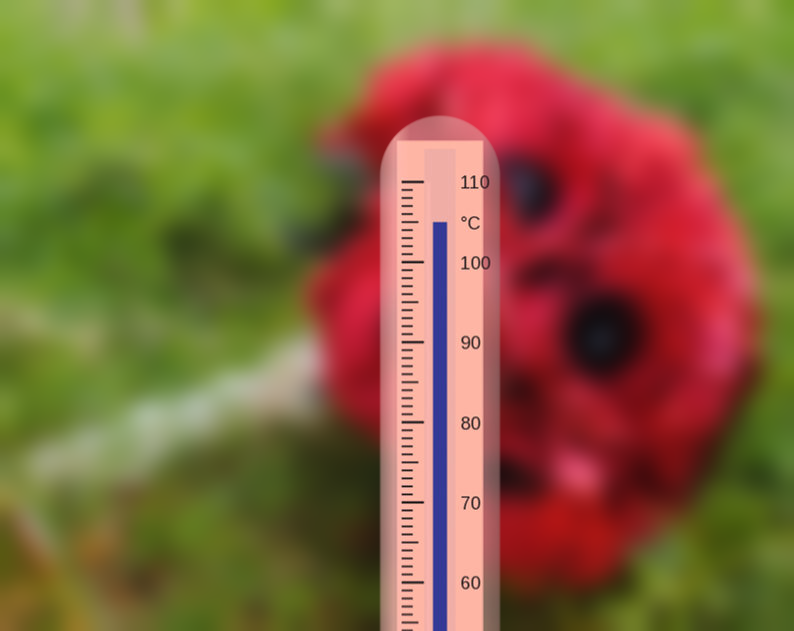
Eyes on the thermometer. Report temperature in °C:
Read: 105 °C
